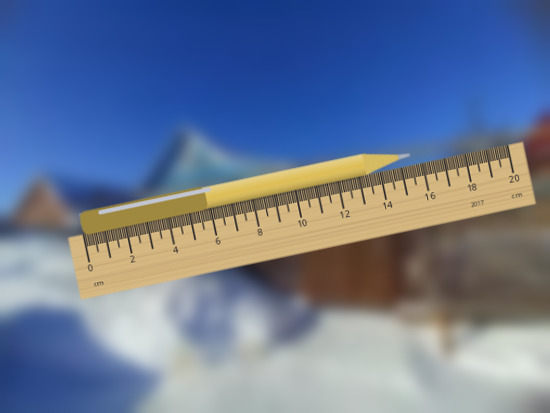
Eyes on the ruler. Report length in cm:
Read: 15.5 cm
